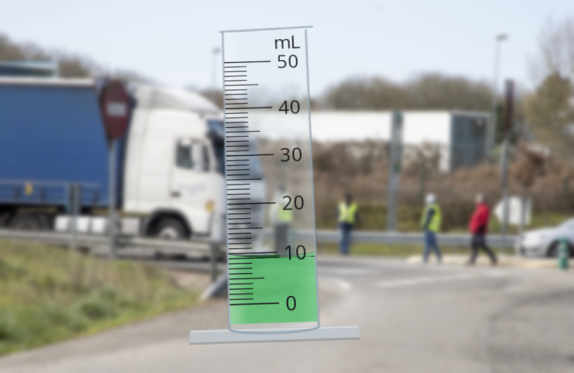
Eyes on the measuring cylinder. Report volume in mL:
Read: 9 mL
